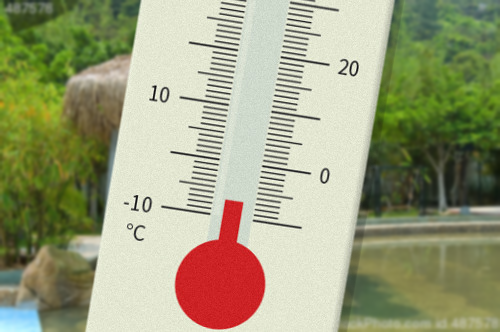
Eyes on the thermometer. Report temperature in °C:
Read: -7 °C
